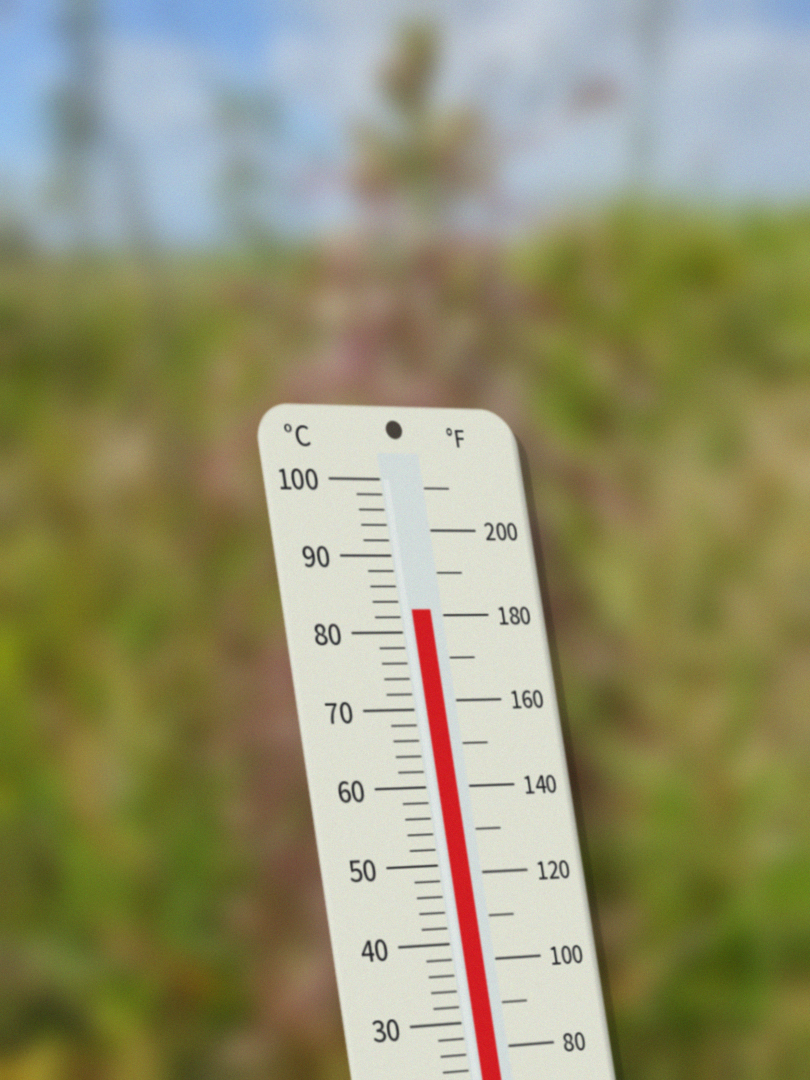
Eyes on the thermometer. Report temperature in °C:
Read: 83 °C
